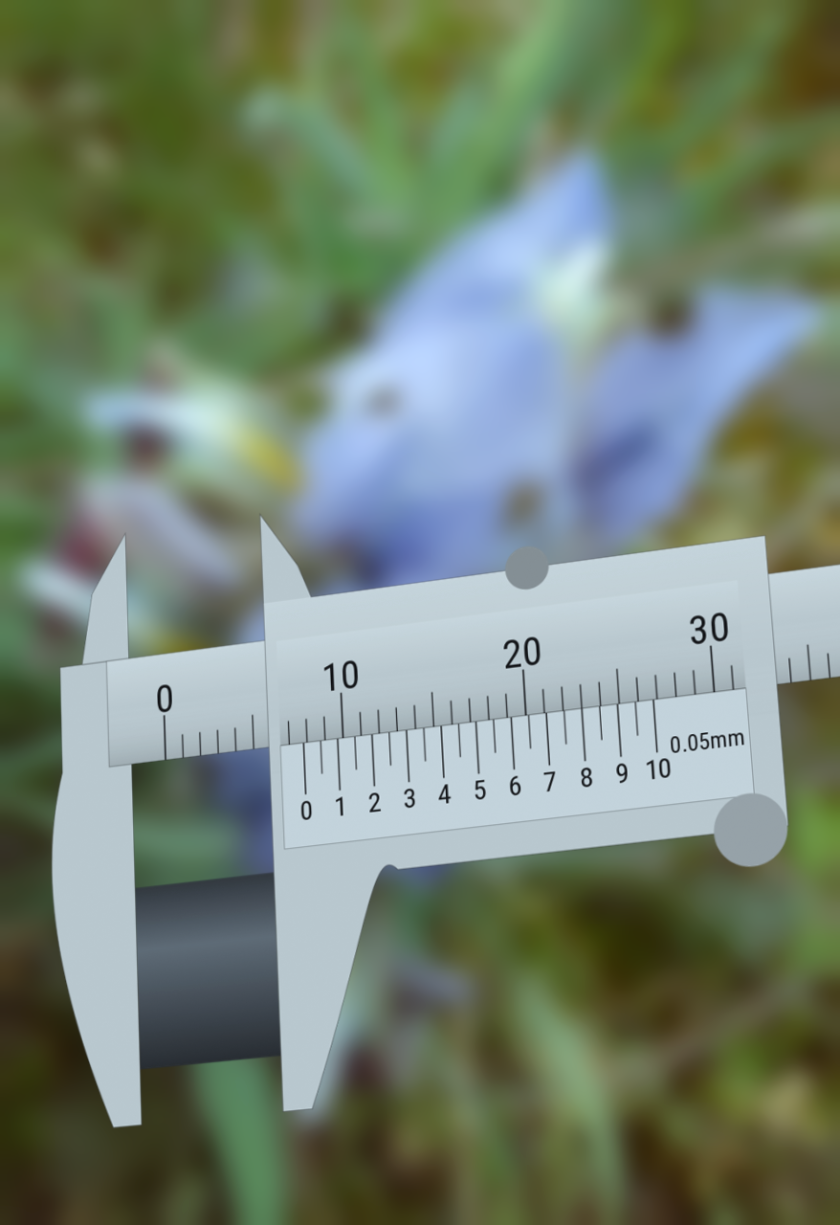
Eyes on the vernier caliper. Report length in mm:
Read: 7.8 mm
